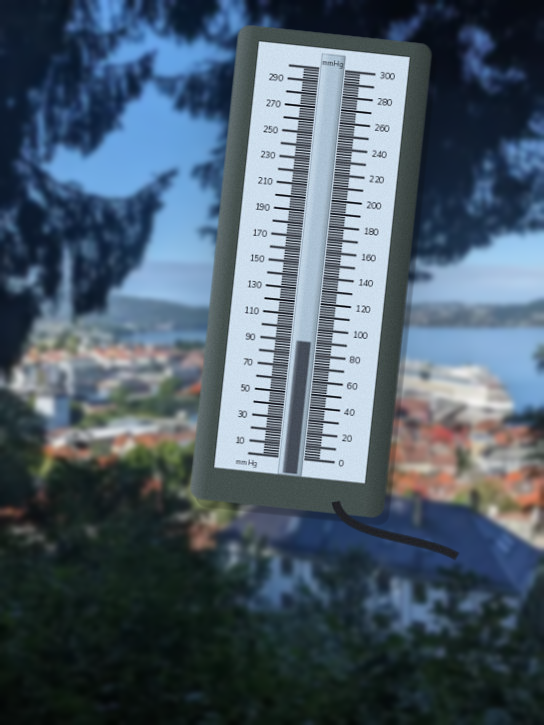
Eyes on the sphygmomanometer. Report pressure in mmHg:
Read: 90 mmHg
